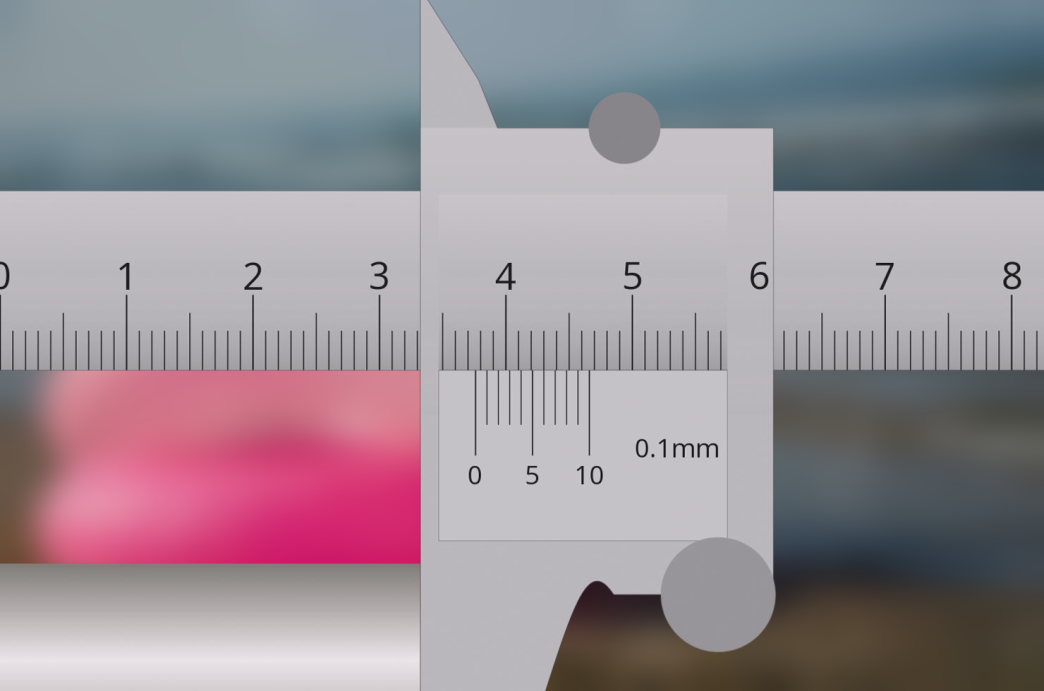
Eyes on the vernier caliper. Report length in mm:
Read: 37.6 mm
